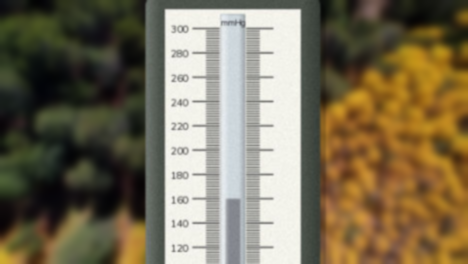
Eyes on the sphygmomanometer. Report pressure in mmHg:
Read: 160 mmHg
